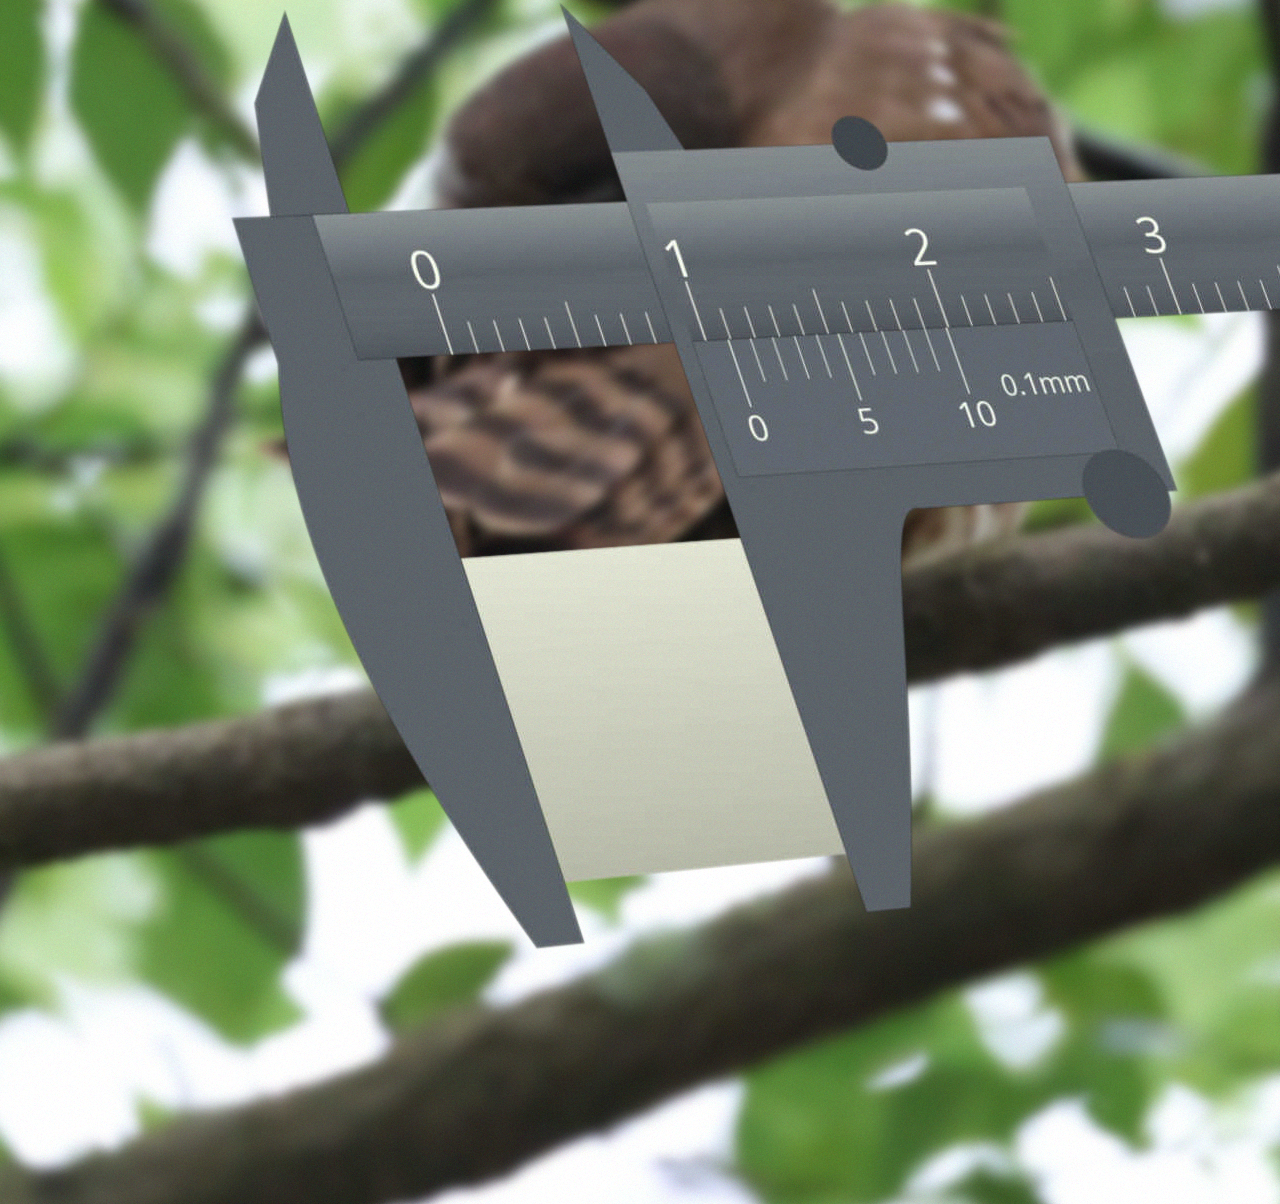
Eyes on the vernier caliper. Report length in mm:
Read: 10.9 mm
